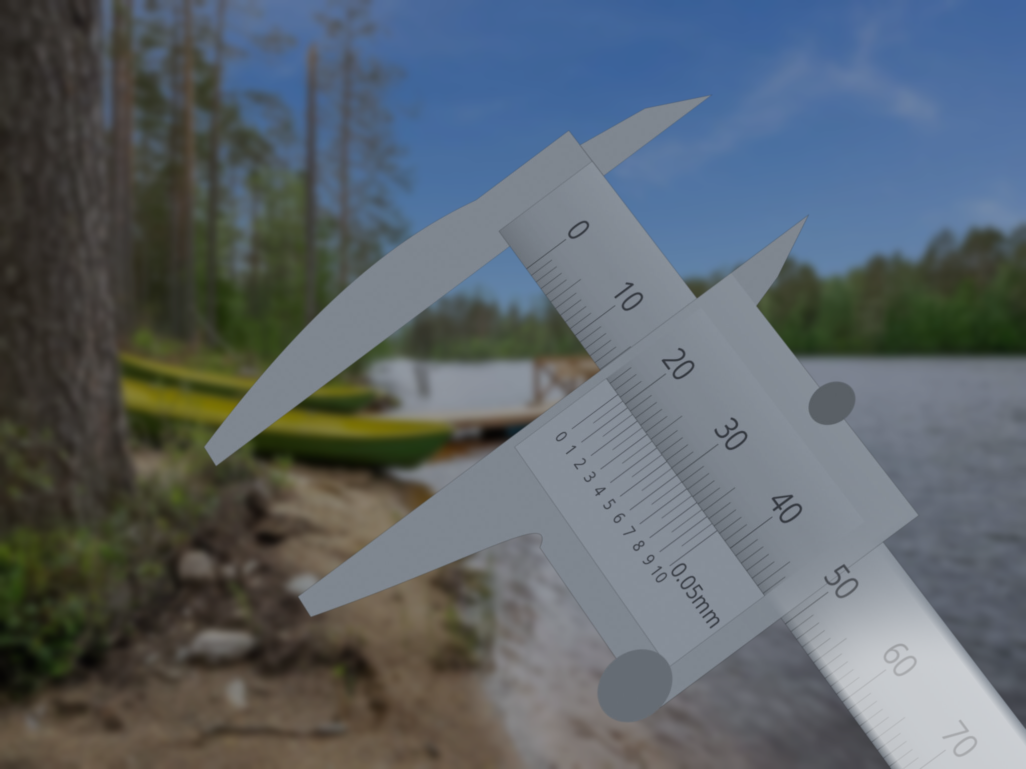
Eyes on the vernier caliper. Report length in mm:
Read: 18.6 mm
